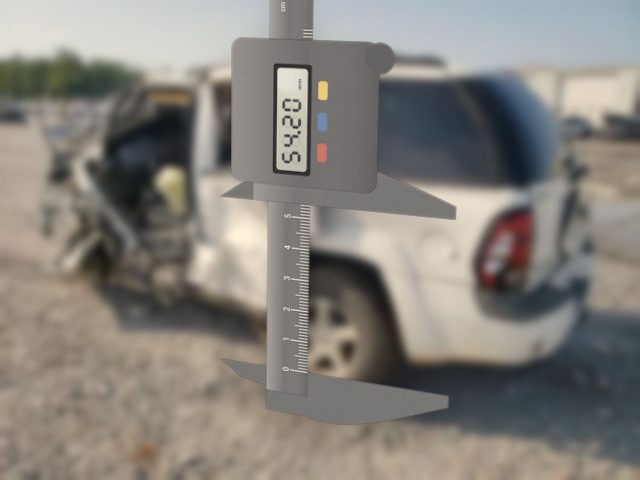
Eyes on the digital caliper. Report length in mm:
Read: 54.20 mm
